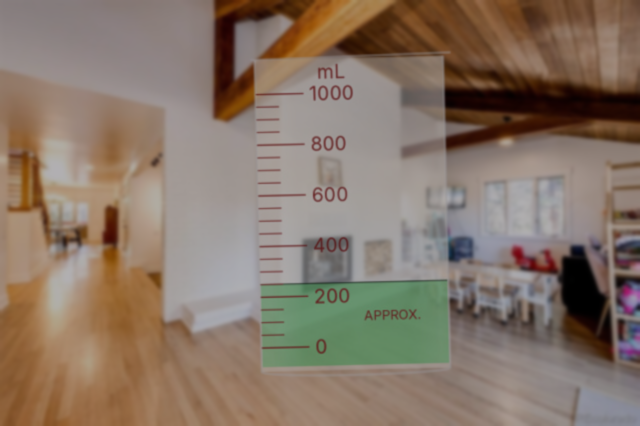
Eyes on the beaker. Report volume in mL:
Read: 250 mL
